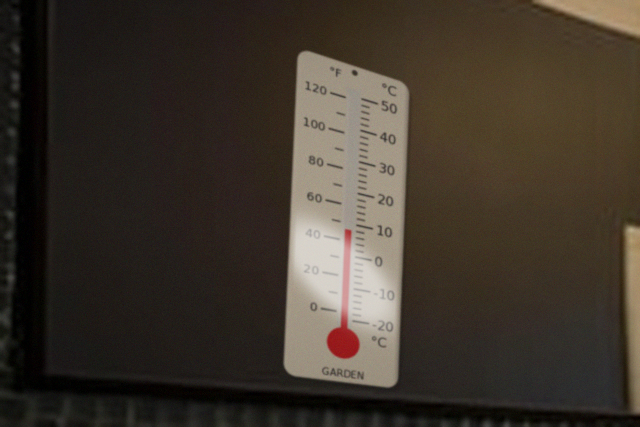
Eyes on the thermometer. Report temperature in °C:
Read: 8 °C
